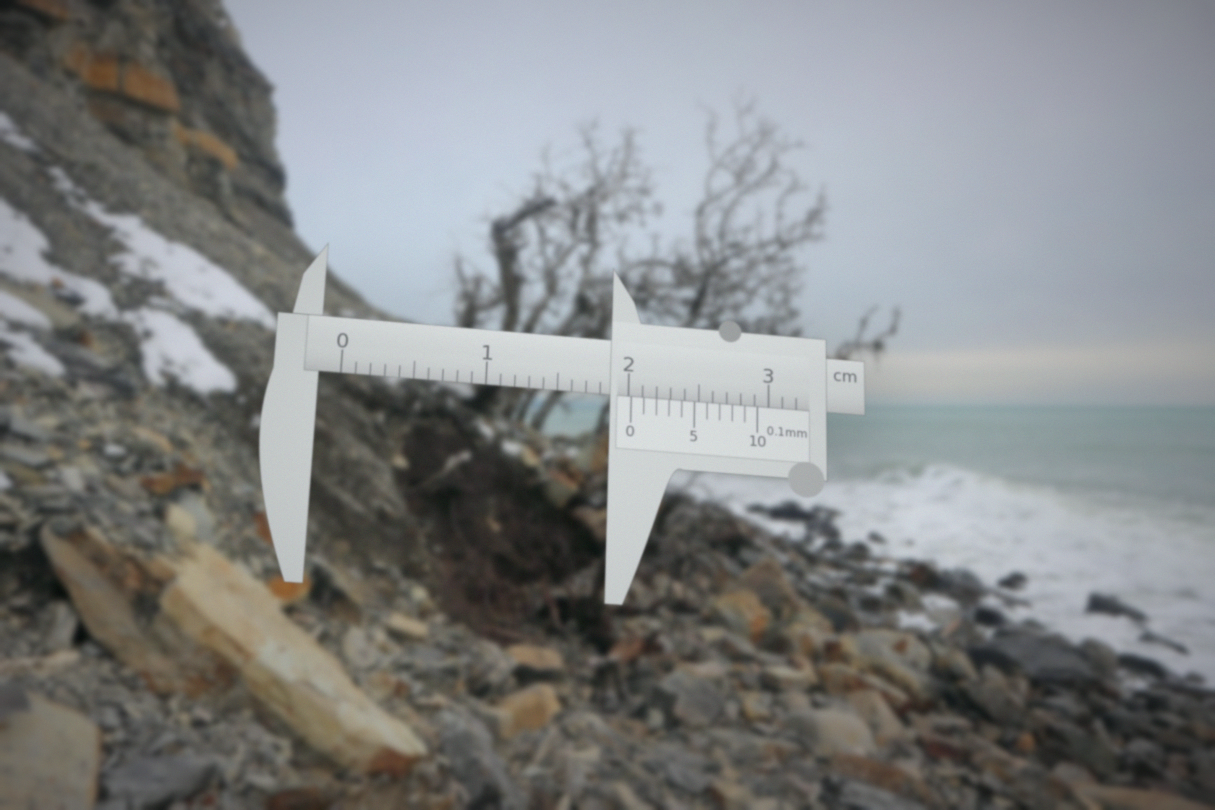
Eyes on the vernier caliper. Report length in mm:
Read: 20.2 mm
